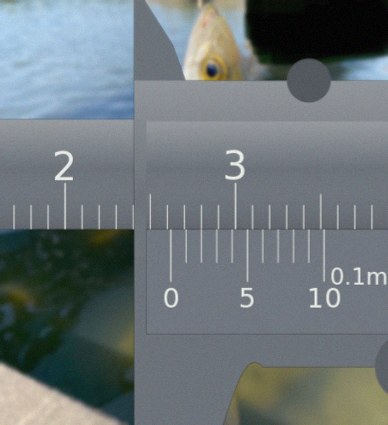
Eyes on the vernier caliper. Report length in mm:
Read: 26.2 mm
